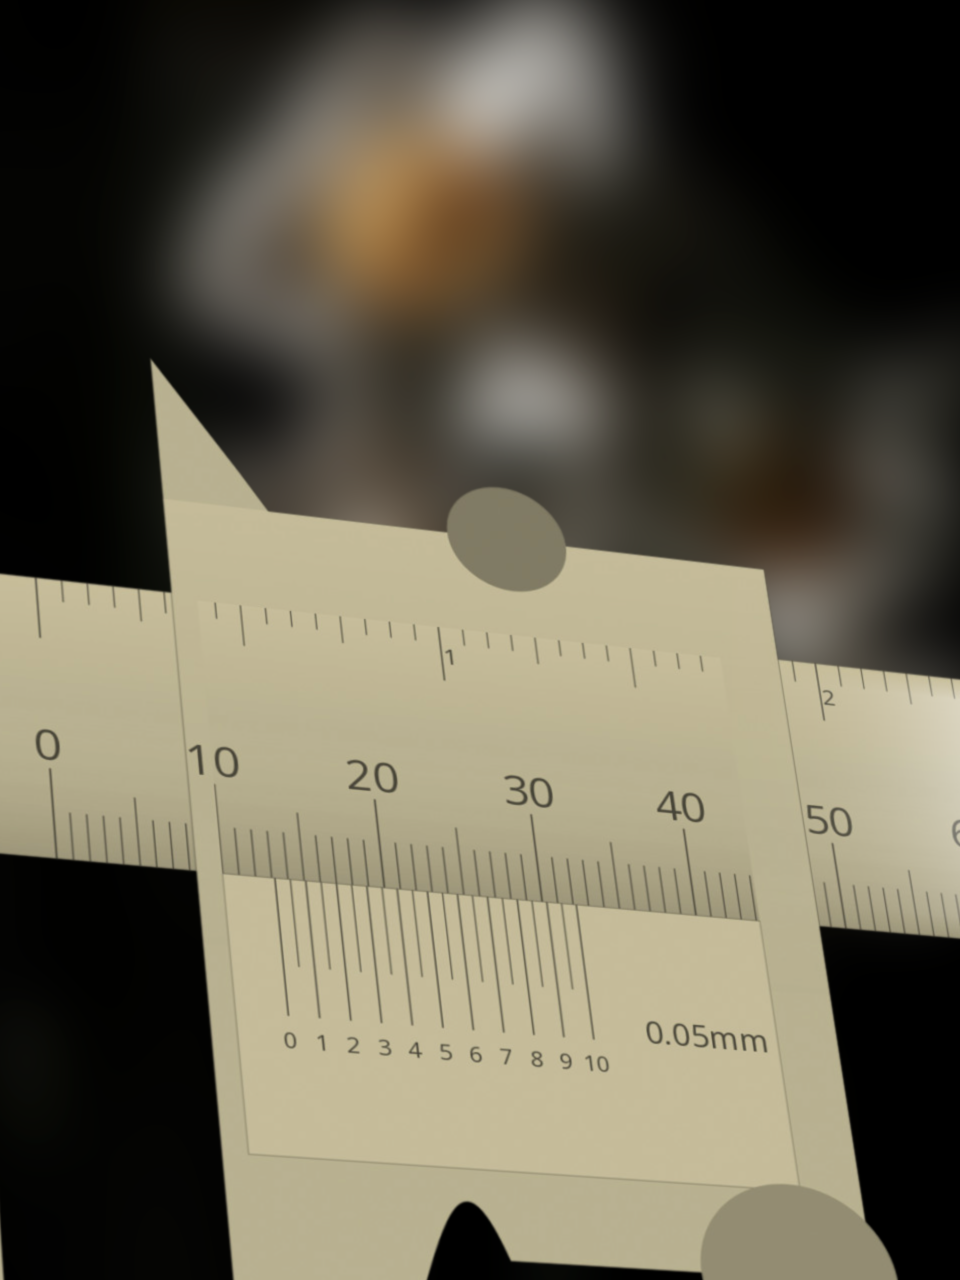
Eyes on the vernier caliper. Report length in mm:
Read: 13.2 mm
